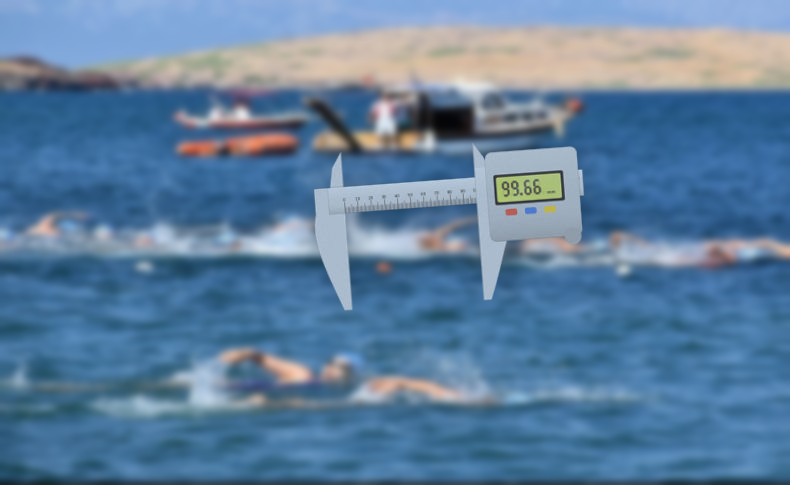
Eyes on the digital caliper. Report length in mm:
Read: 99.66 mm
